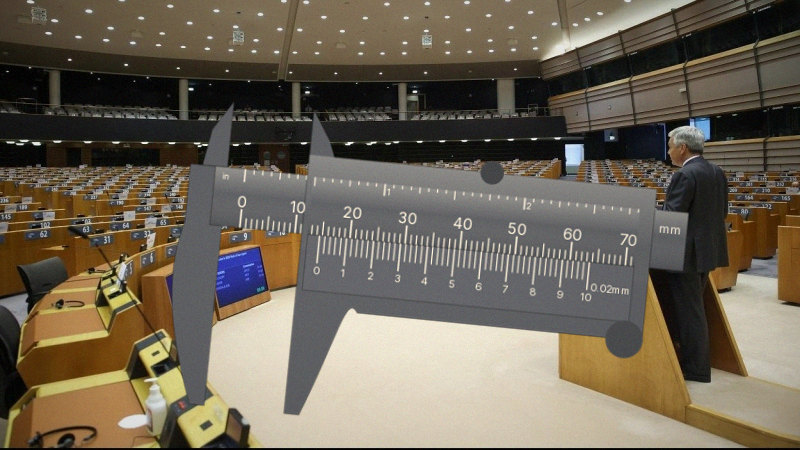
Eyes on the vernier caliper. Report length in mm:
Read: 14.5 mm
